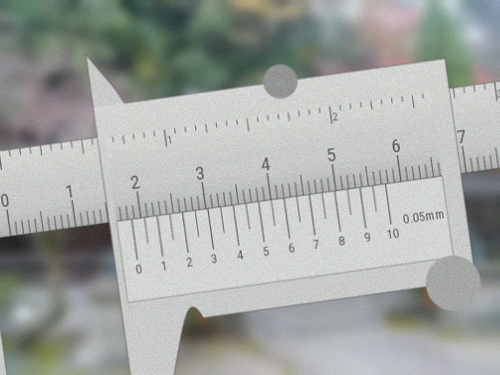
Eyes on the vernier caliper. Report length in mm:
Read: 18.6 mm
